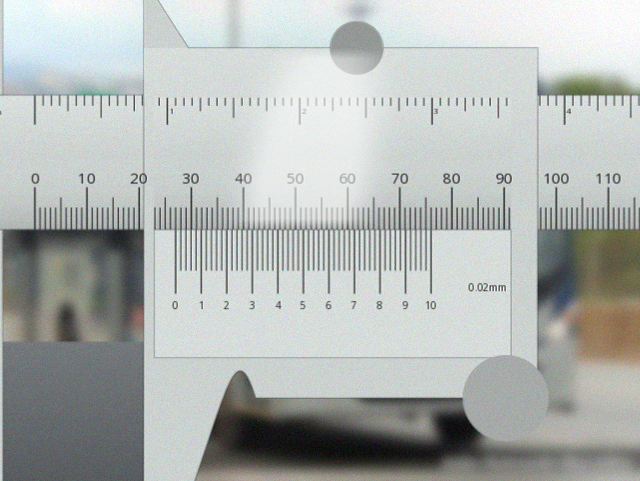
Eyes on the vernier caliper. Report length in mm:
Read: 27.0 mm
